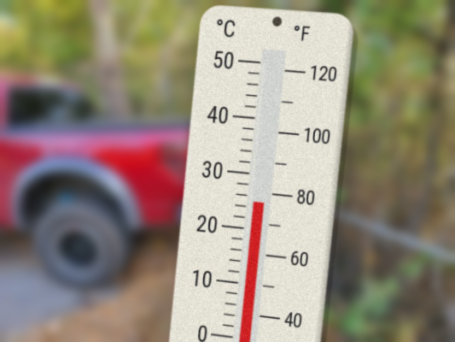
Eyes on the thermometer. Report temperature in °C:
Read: 25 °C
